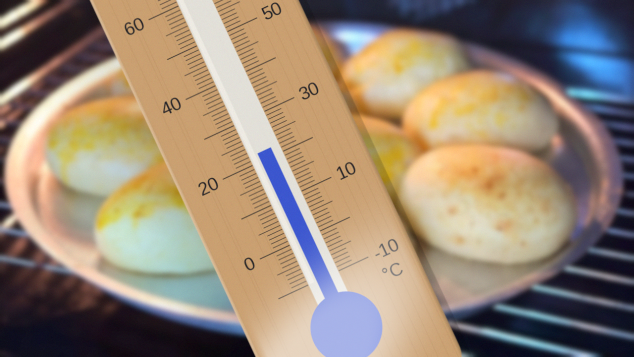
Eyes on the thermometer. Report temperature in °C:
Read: 22 °C
